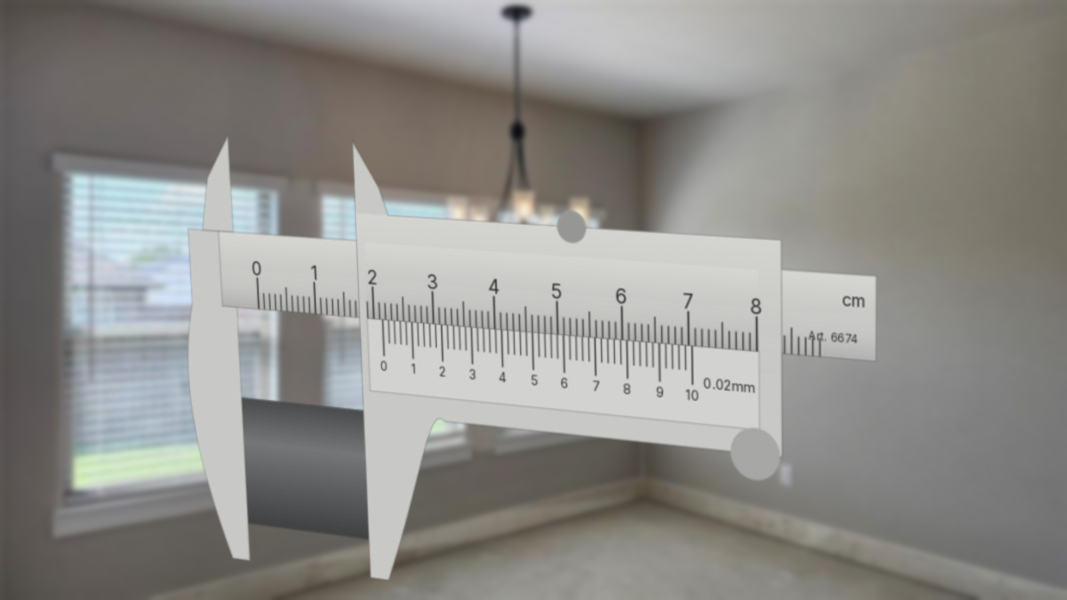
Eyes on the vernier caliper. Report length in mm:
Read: 21.5 mm
